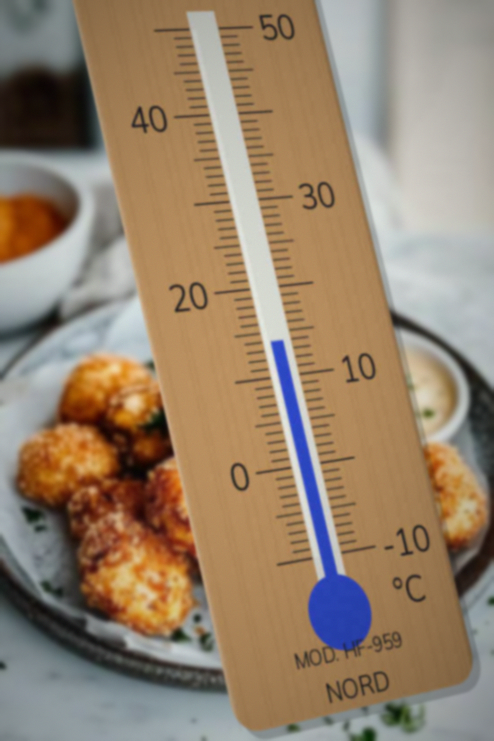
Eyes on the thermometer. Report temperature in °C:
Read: 14 °C
